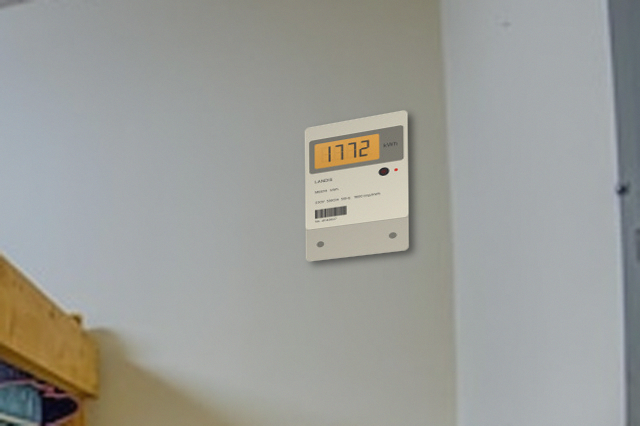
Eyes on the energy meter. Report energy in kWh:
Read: 1772 kWh
